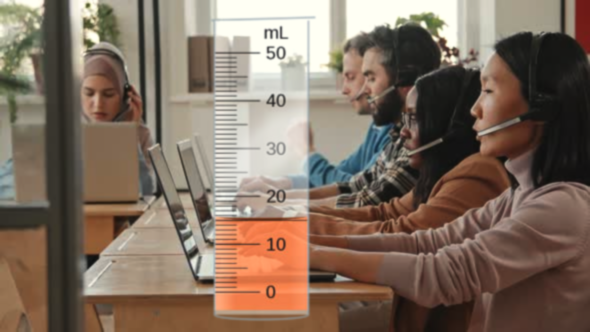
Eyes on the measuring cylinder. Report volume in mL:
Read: 15 mL
